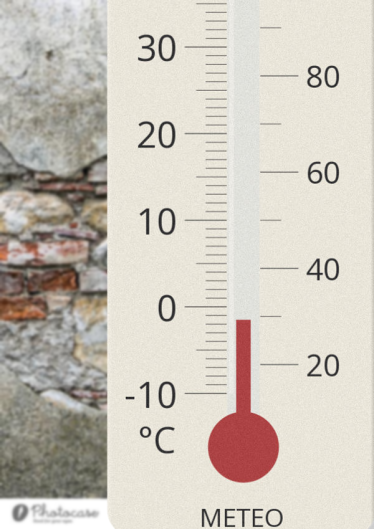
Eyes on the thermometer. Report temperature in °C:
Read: -1.5 °C
